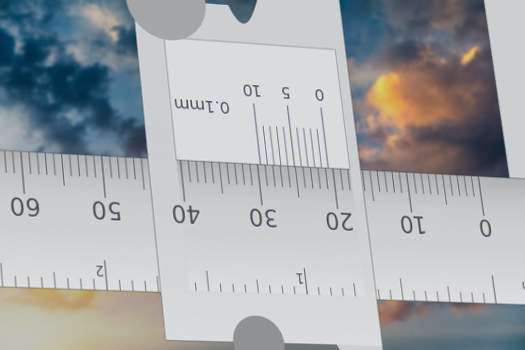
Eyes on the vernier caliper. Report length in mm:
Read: 20.6 mm
